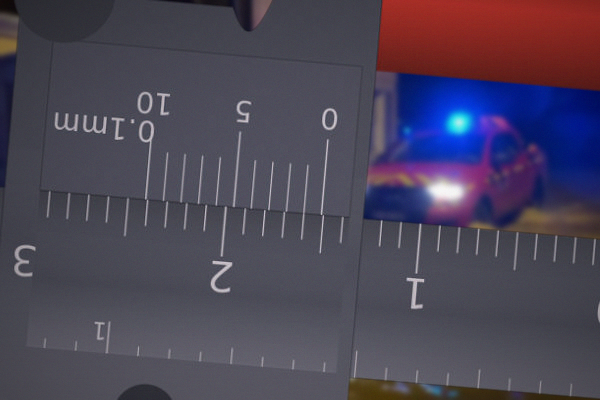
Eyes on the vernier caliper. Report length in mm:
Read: 15.1 mm
